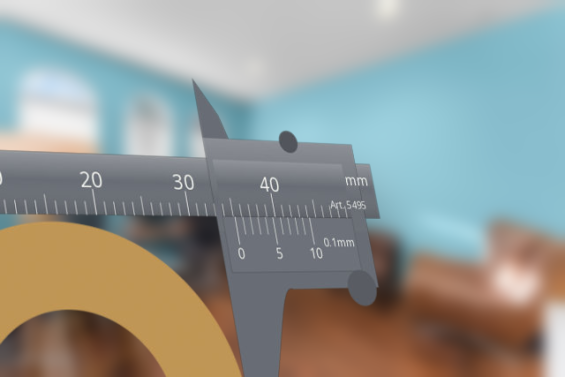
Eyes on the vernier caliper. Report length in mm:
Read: 35.2 mm
